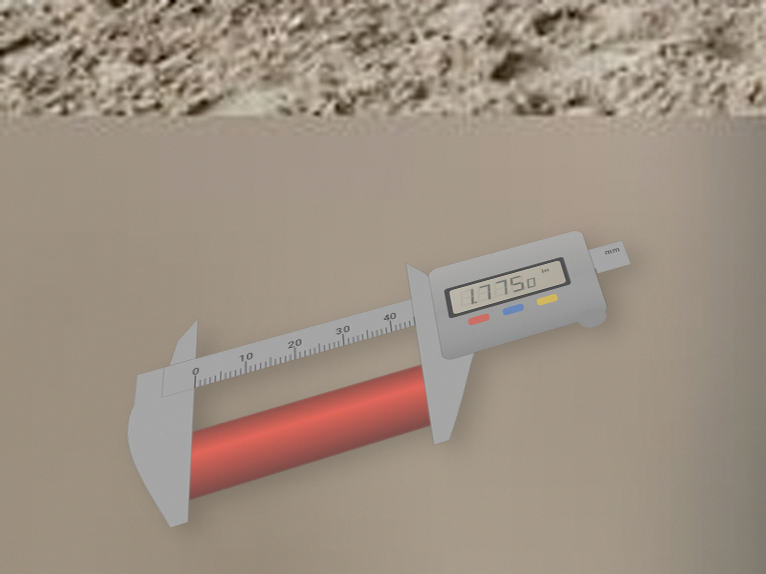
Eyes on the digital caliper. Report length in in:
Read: 1.7750 in
